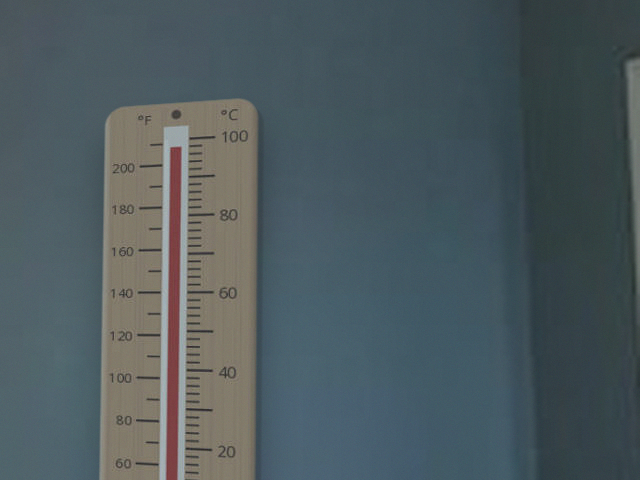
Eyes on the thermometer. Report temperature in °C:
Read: 98 °C
